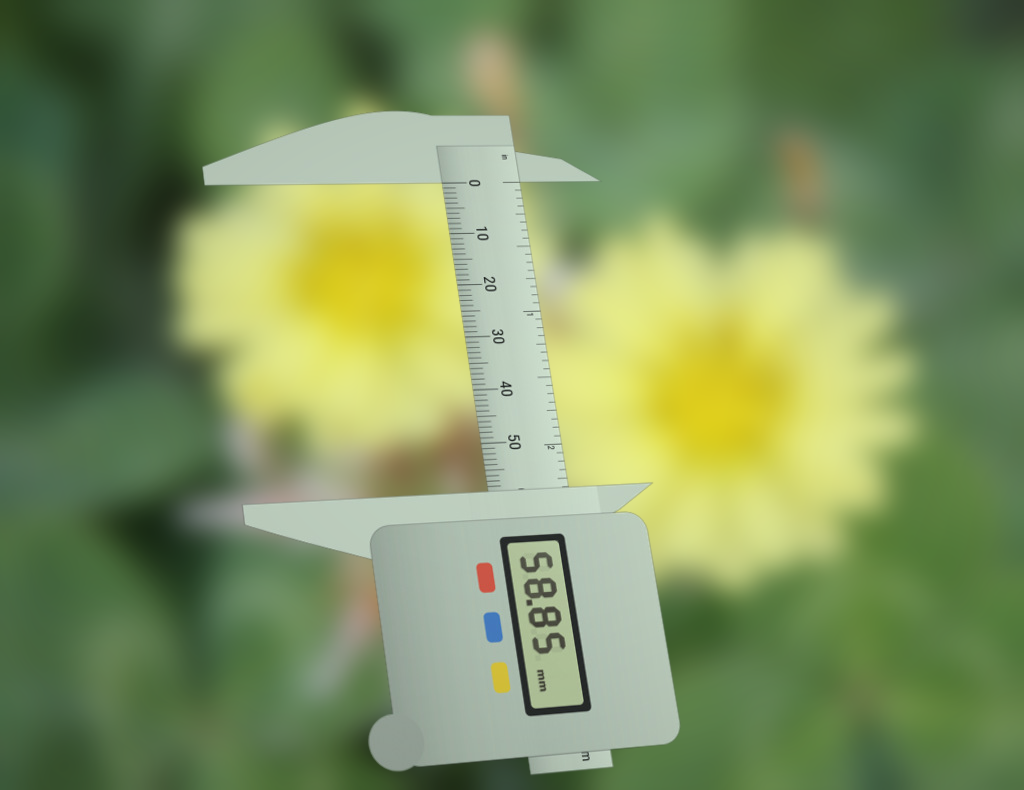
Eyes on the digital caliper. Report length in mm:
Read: 58.85 mm
